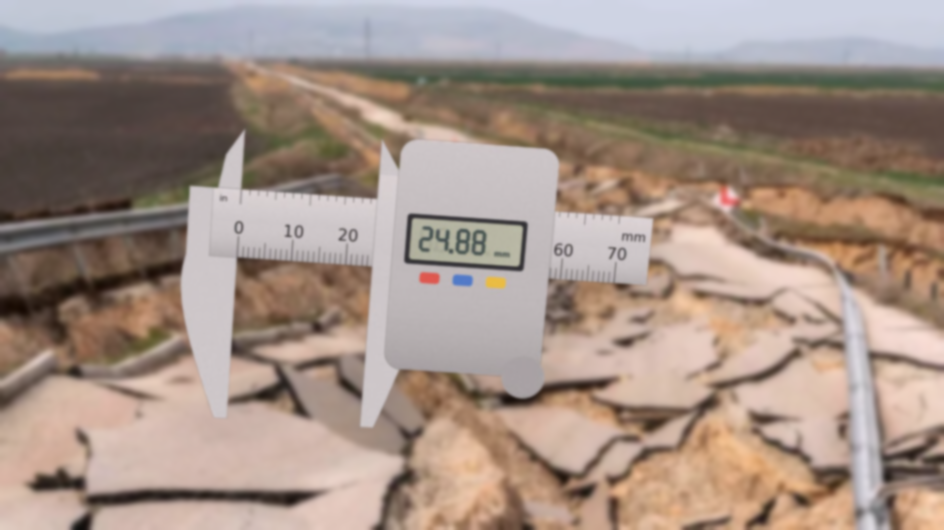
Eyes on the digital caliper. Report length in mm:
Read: 24.88 mm
